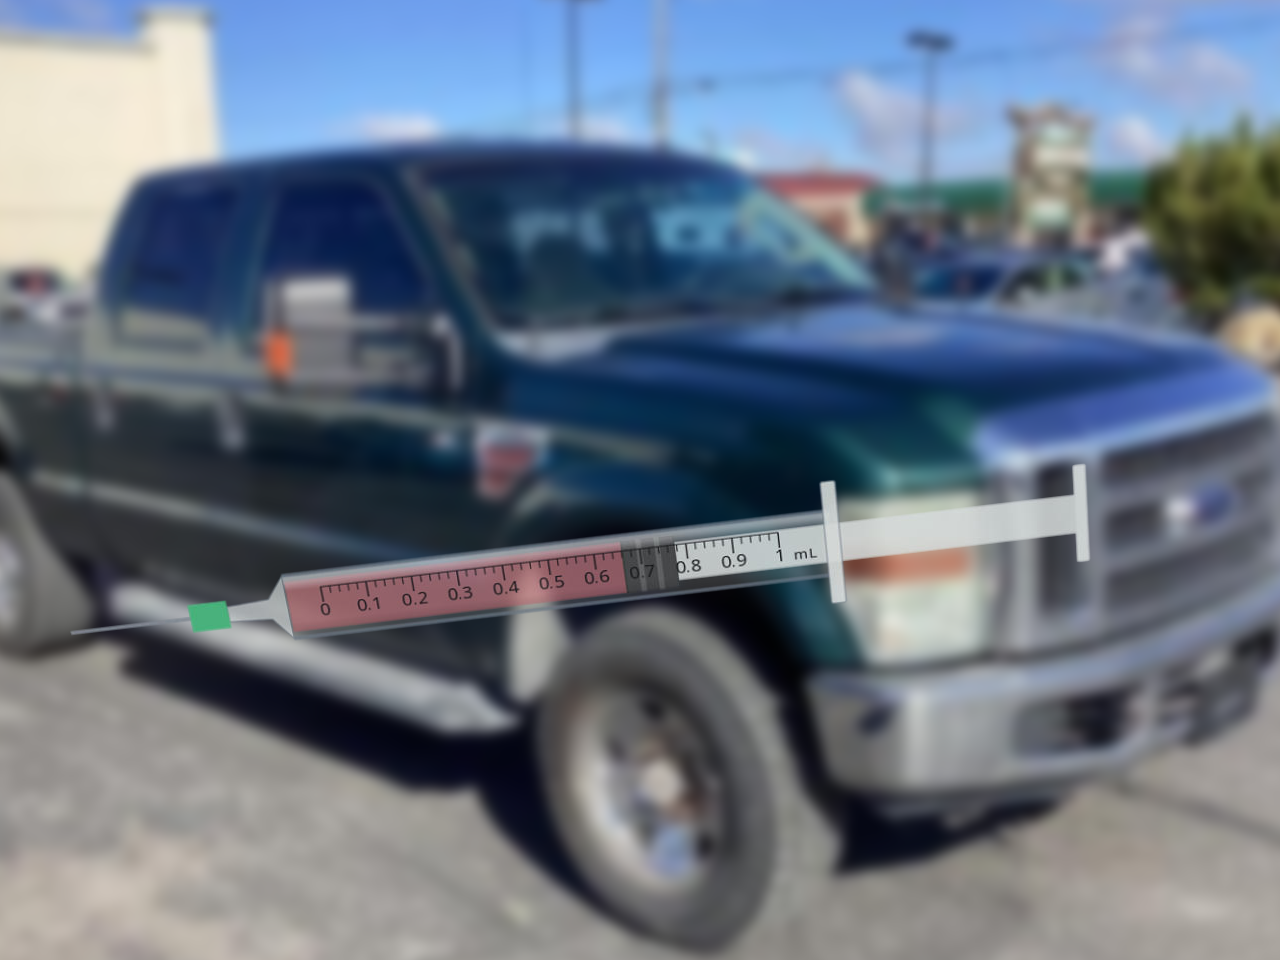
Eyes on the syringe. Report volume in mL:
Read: 0.66 mL
